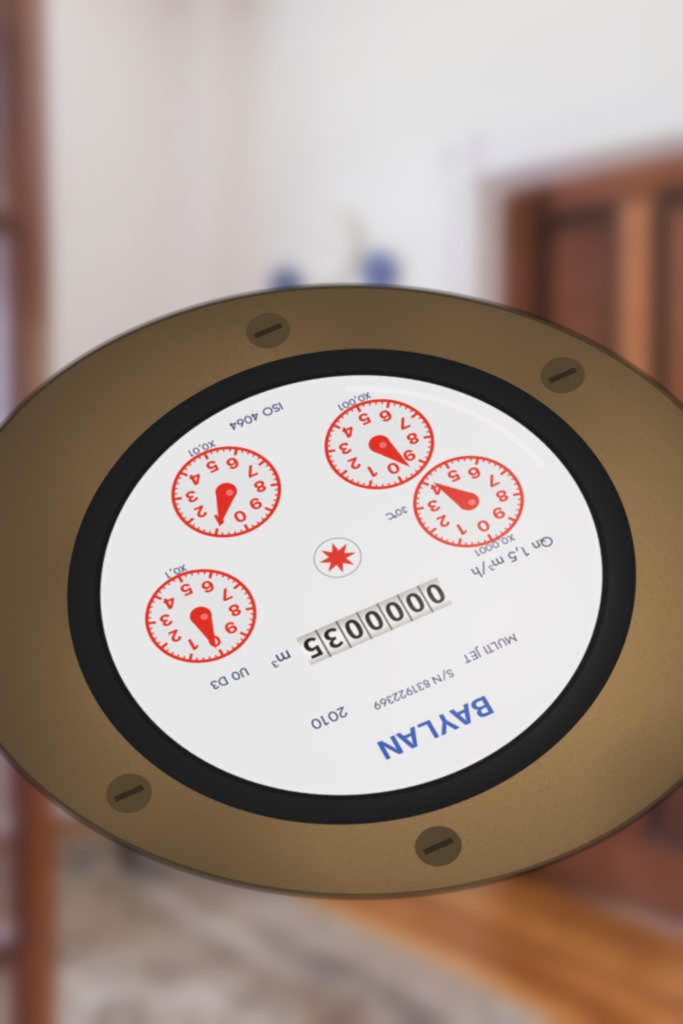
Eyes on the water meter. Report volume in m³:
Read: 35.0094 m³
